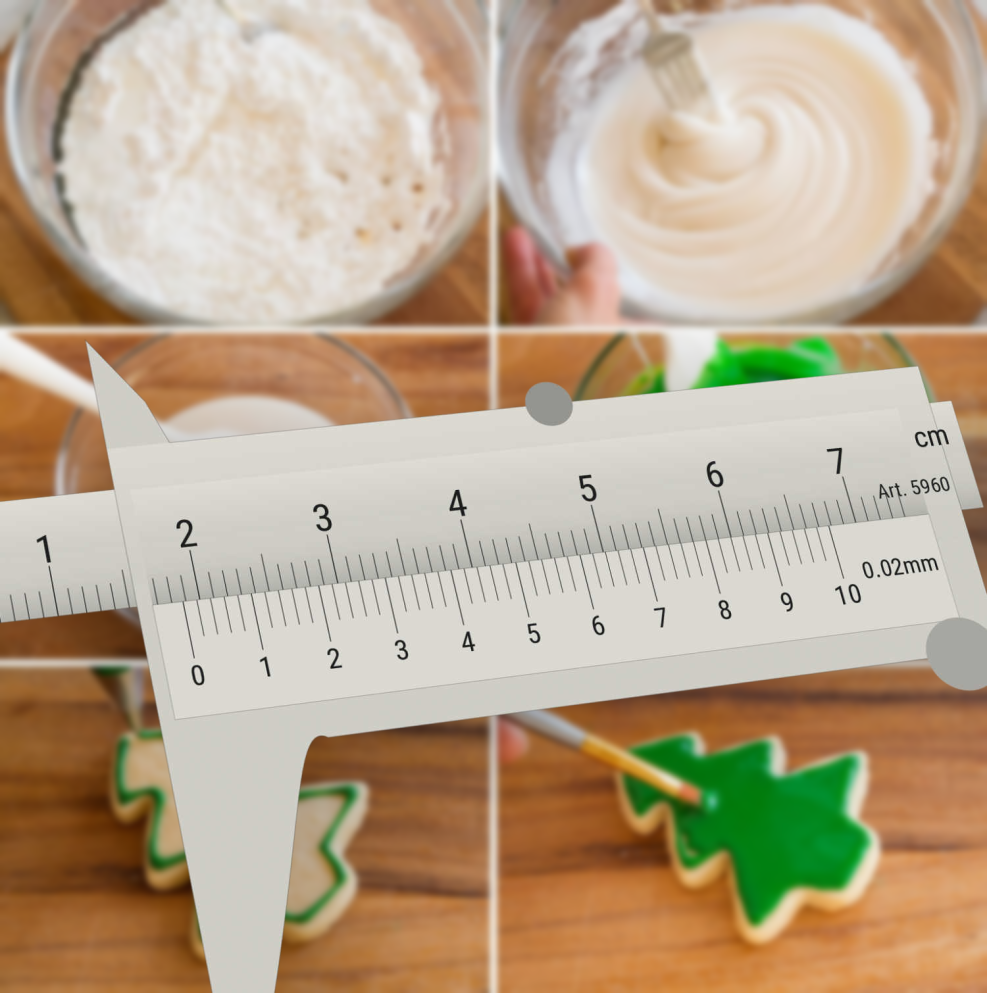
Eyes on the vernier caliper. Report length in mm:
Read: 18.8 mm
